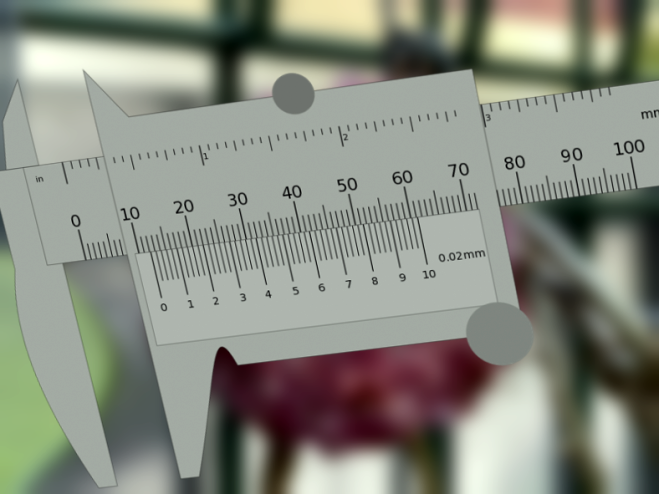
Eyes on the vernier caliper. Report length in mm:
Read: 12.2 mm
